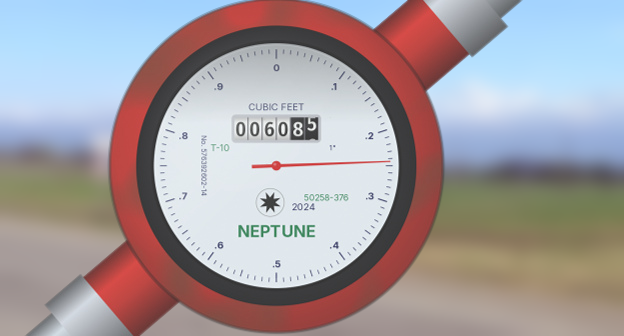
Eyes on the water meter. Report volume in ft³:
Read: 6085.24 ft³
